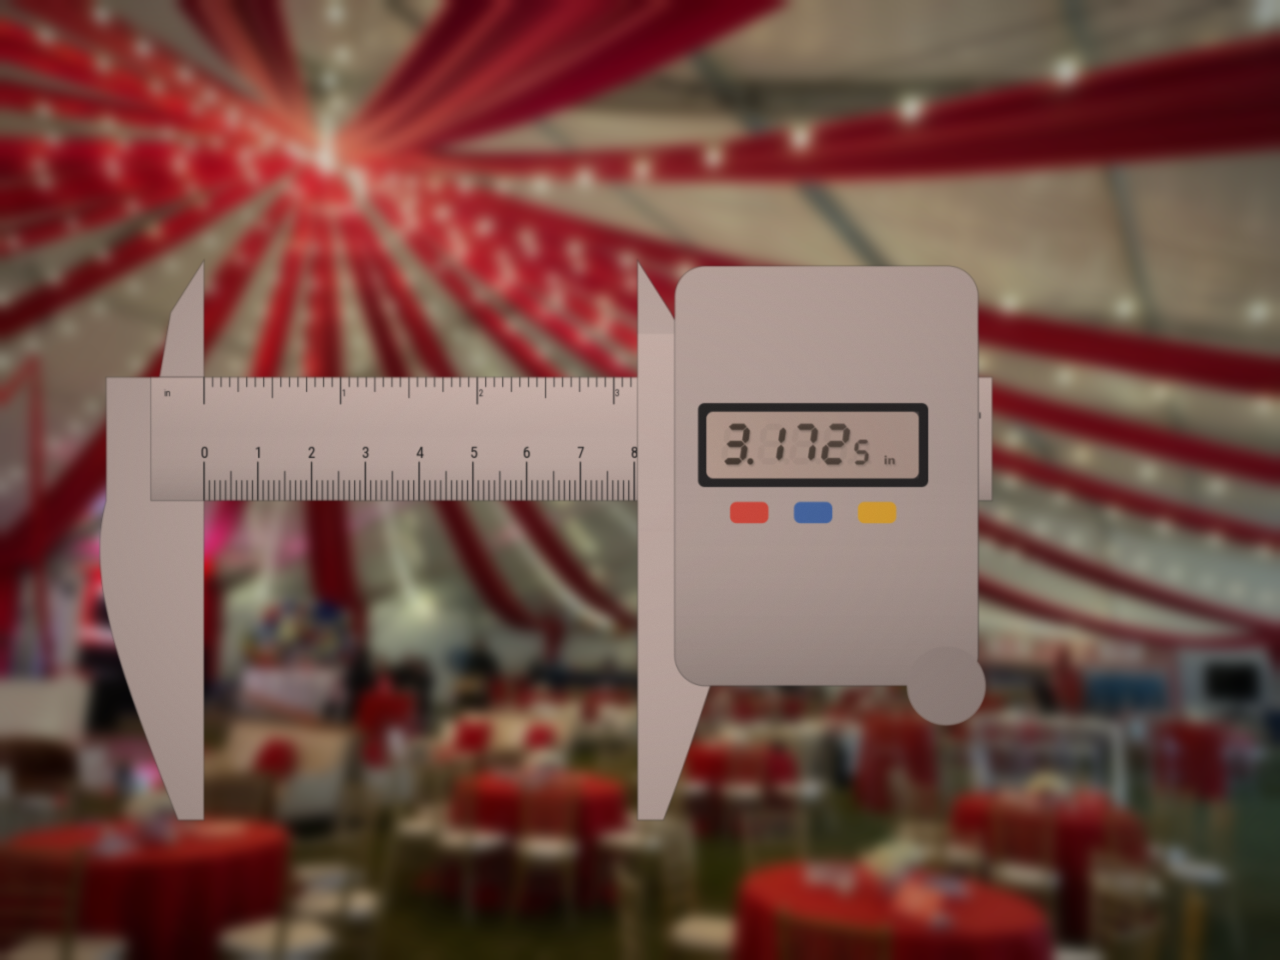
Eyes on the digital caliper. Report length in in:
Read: 3.1725 in
